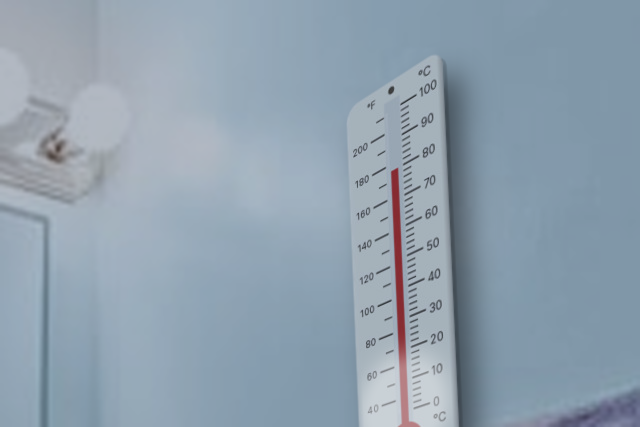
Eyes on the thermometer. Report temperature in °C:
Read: 80 °C
